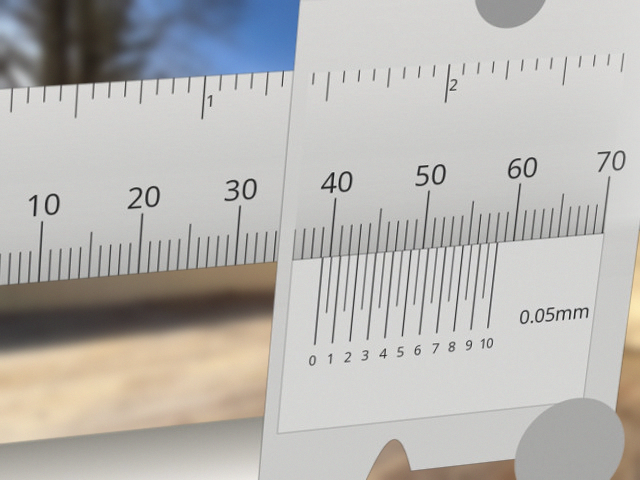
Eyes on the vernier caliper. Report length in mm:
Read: 39.2 mm
